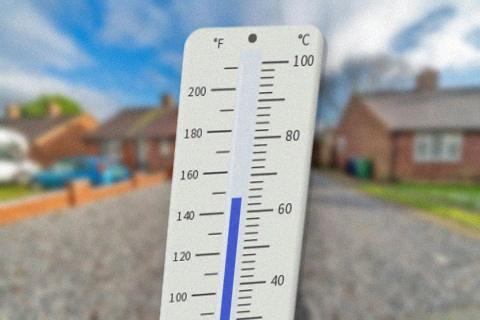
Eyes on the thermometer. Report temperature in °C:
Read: 64 °C
